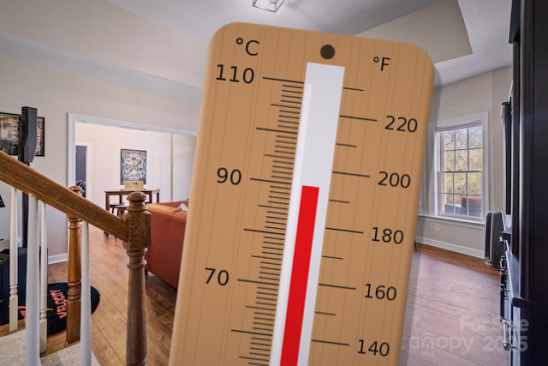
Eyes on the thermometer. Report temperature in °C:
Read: 90 °C
